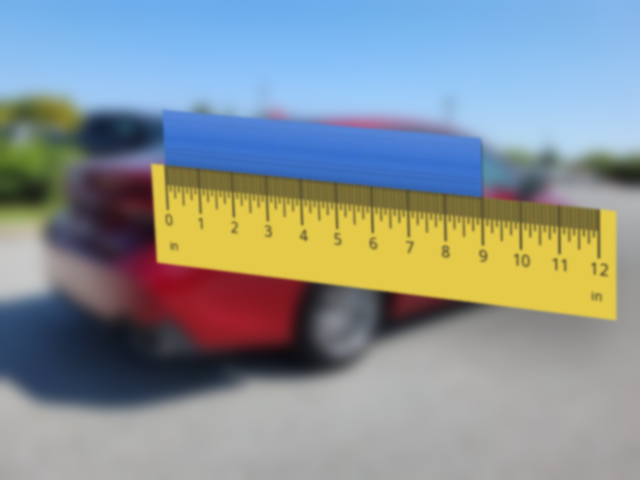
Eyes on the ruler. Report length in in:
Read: 9 in
